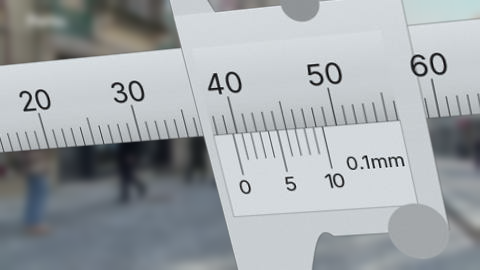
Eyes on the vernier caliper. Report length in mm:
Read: 39.6 mm
